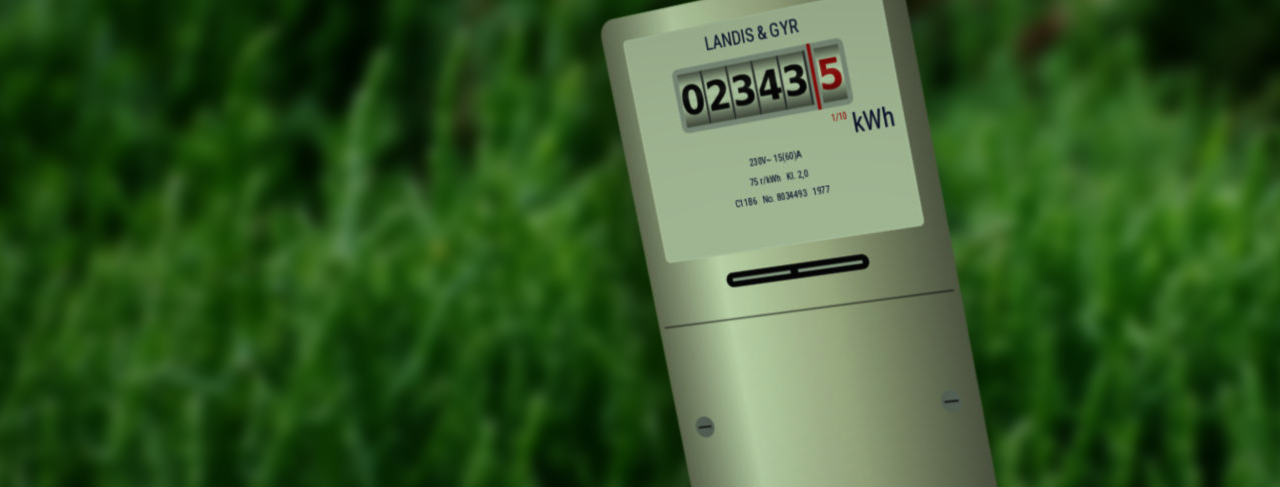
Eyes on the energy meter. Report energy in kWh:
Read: 2343.5 kWh
